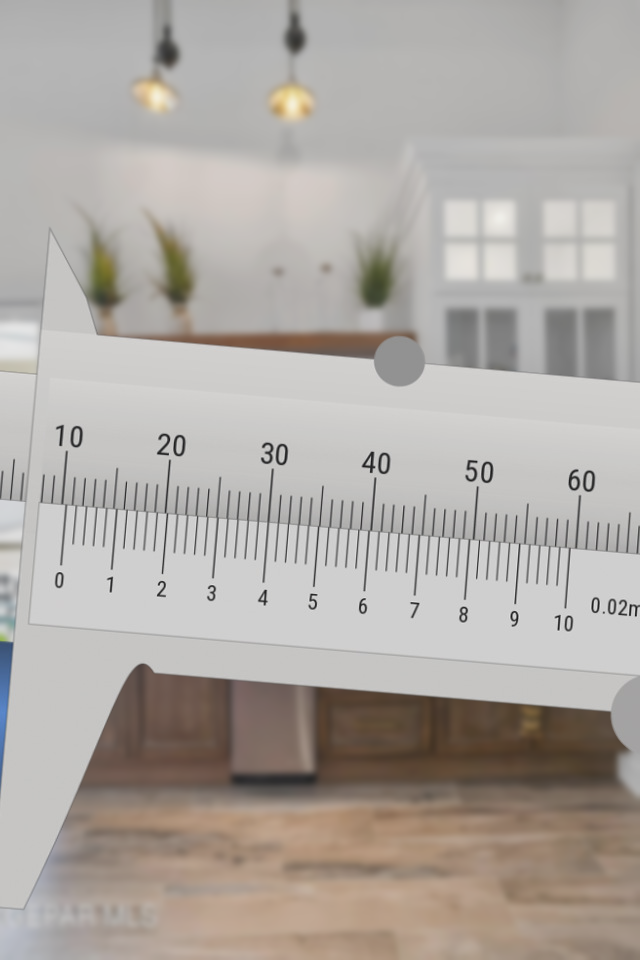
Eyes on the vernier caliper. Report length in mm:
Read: 10.4 mm
